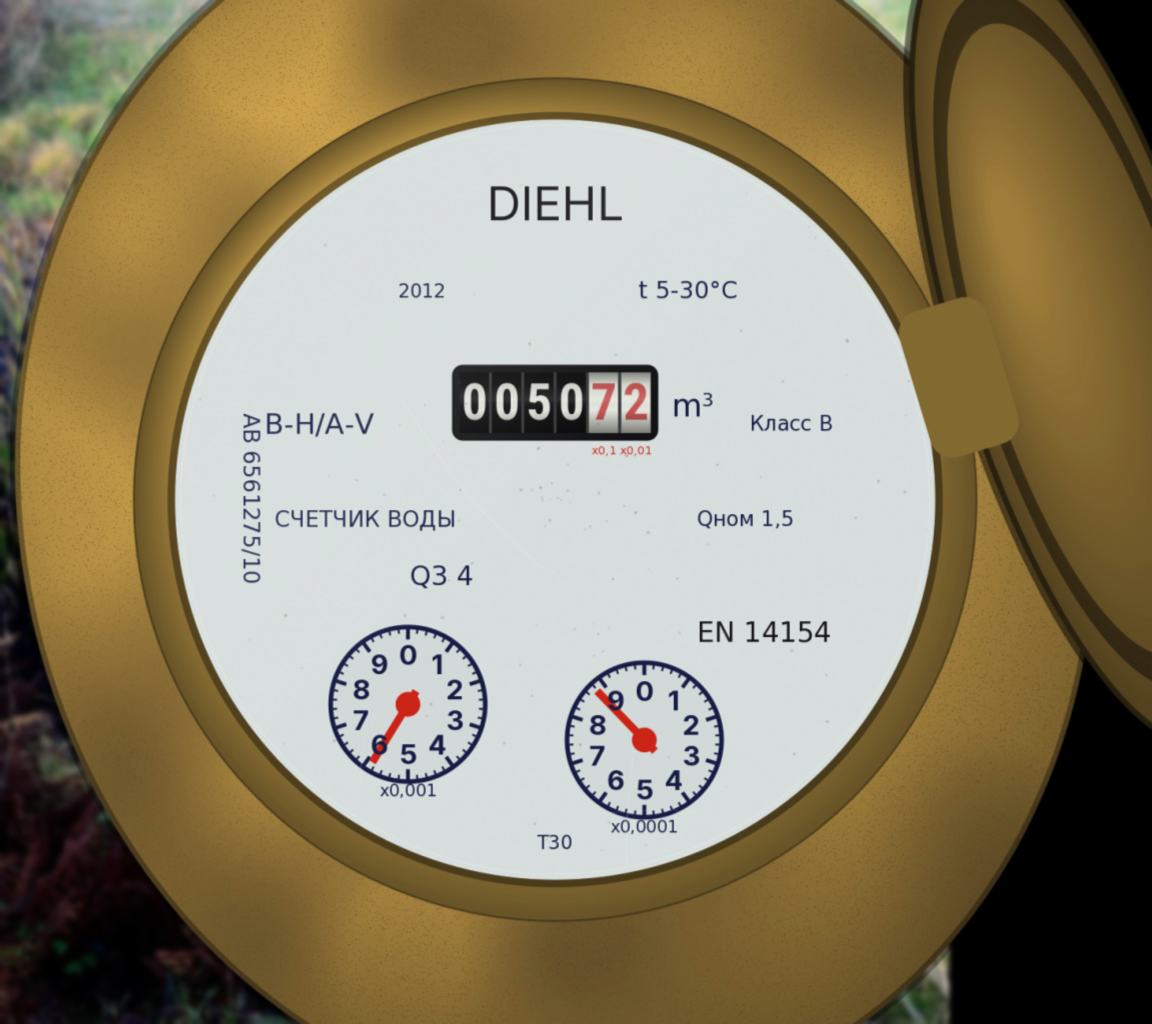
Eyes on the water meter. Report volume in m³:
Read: 50.7258 m³
